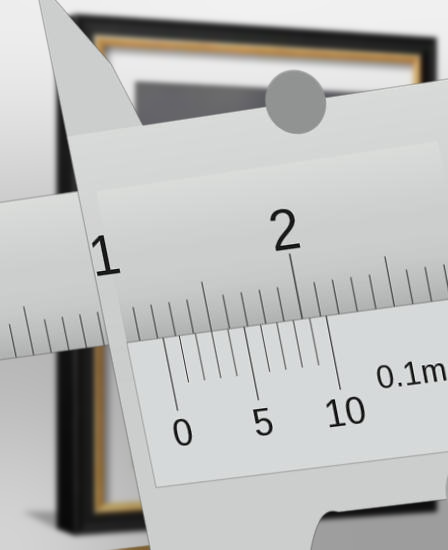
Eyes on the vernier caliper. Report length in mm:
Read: 12.3 mm
